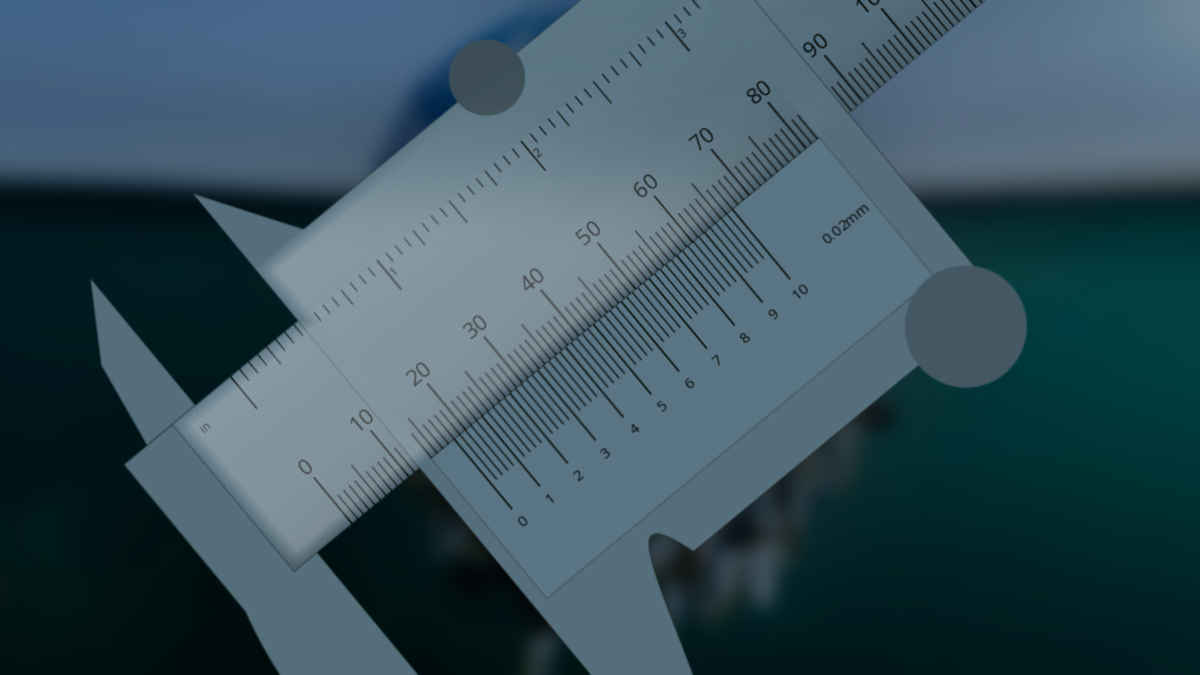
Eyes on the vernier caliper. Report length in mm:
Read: 18.0 mm
